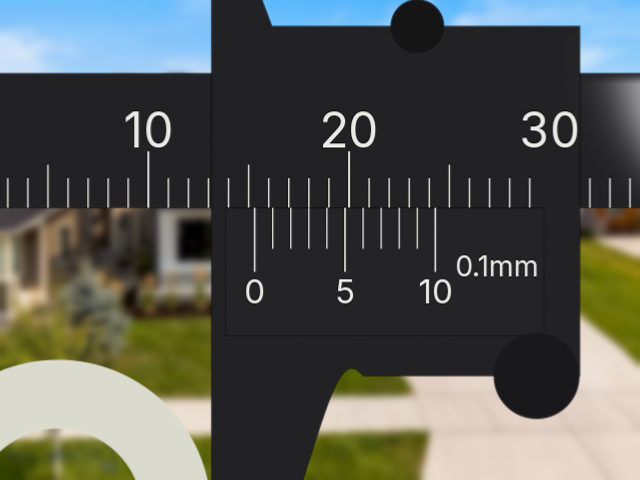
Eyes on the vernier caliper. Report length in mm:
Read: 15.3 mm
